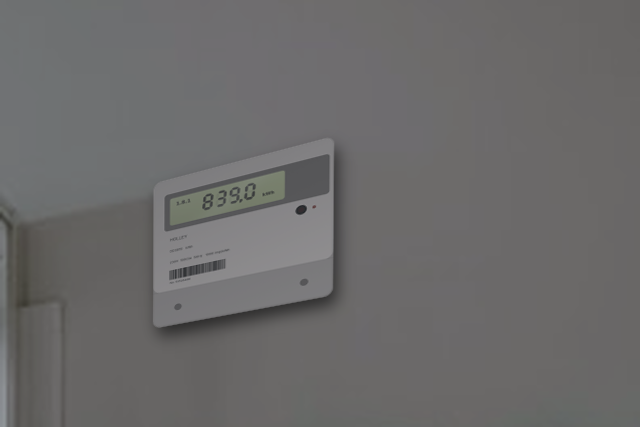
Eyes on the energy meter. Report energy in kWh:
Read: 839.0 kWh
